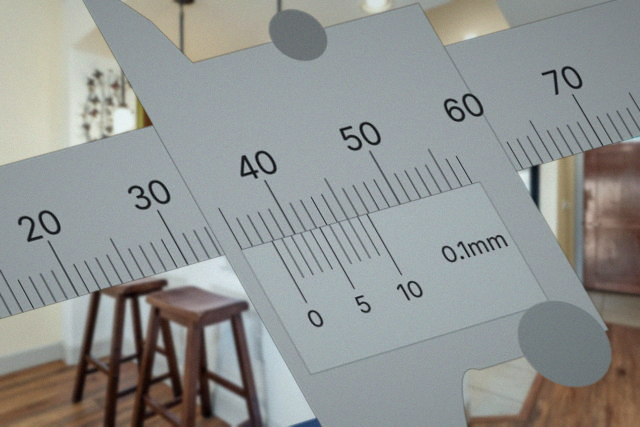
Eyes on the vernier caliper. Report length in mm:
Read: 37.8 mm
